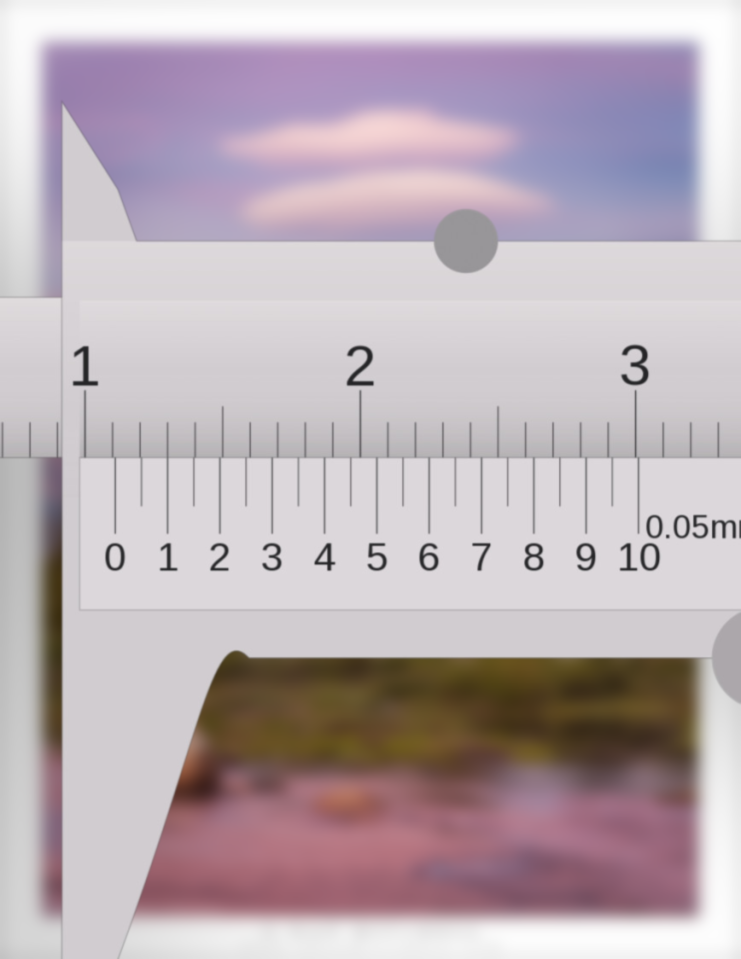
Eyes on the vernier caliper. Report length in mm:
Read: 11.10 mm
